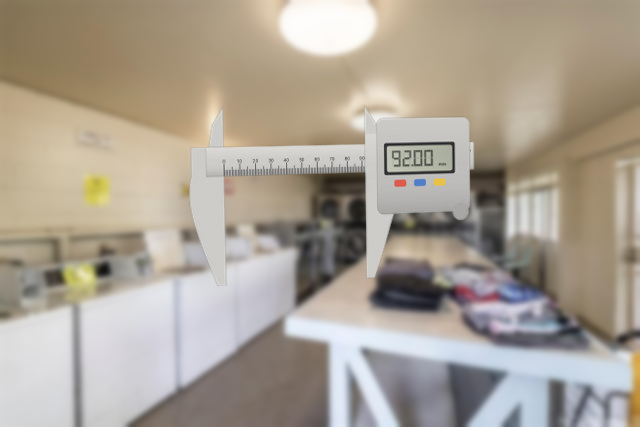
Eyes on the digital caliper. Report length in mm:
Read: 92.00 mm
